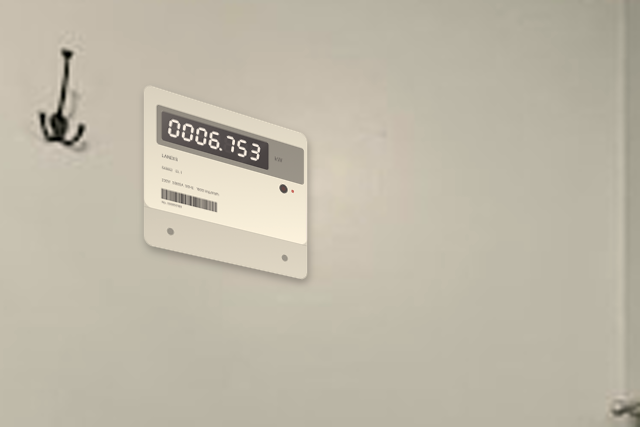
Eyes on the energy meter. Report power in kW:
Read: 6.753 kW
